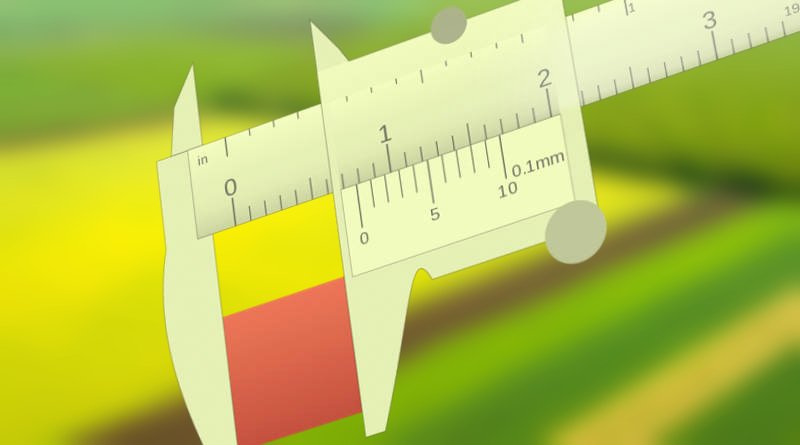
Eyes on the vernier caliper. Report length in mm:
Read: 7.8 mm
